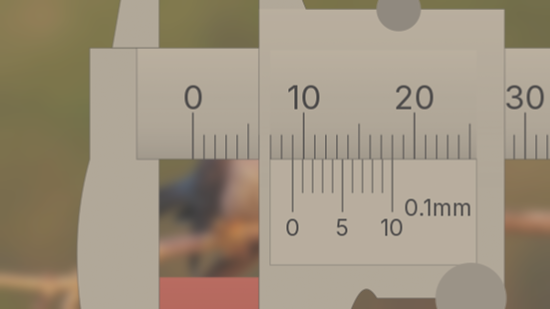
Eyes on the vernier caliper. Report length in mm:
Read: 9.0 mm
